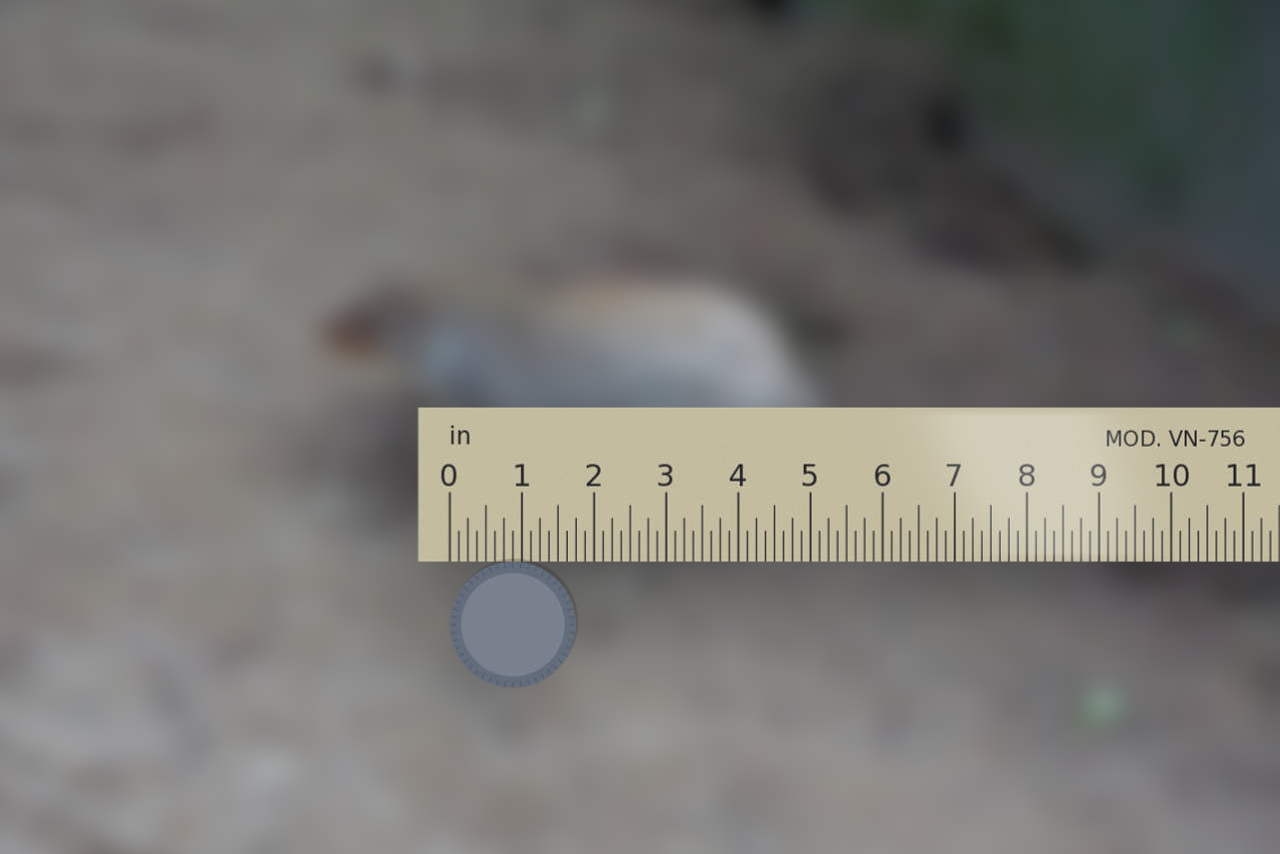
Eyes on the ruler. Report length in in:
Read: 1.75 in
